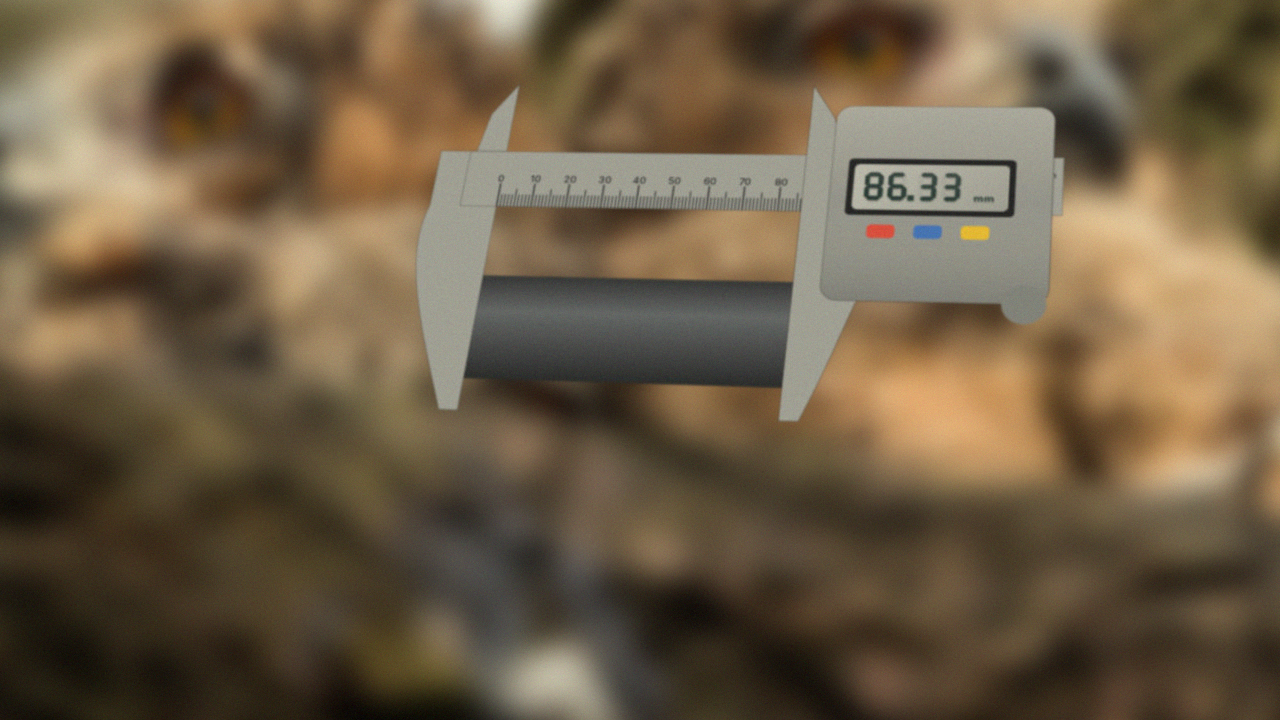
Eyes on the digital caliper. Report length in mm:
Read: 86.33 mm
